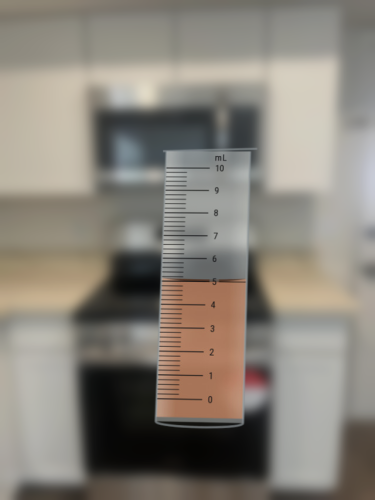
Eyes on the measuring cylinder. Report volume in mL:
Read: 5 mL
